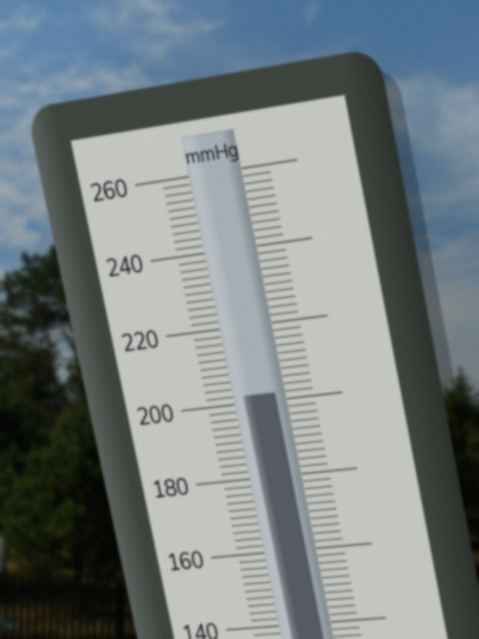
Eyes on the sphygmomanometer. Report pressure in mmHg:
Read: 202 mmHg
